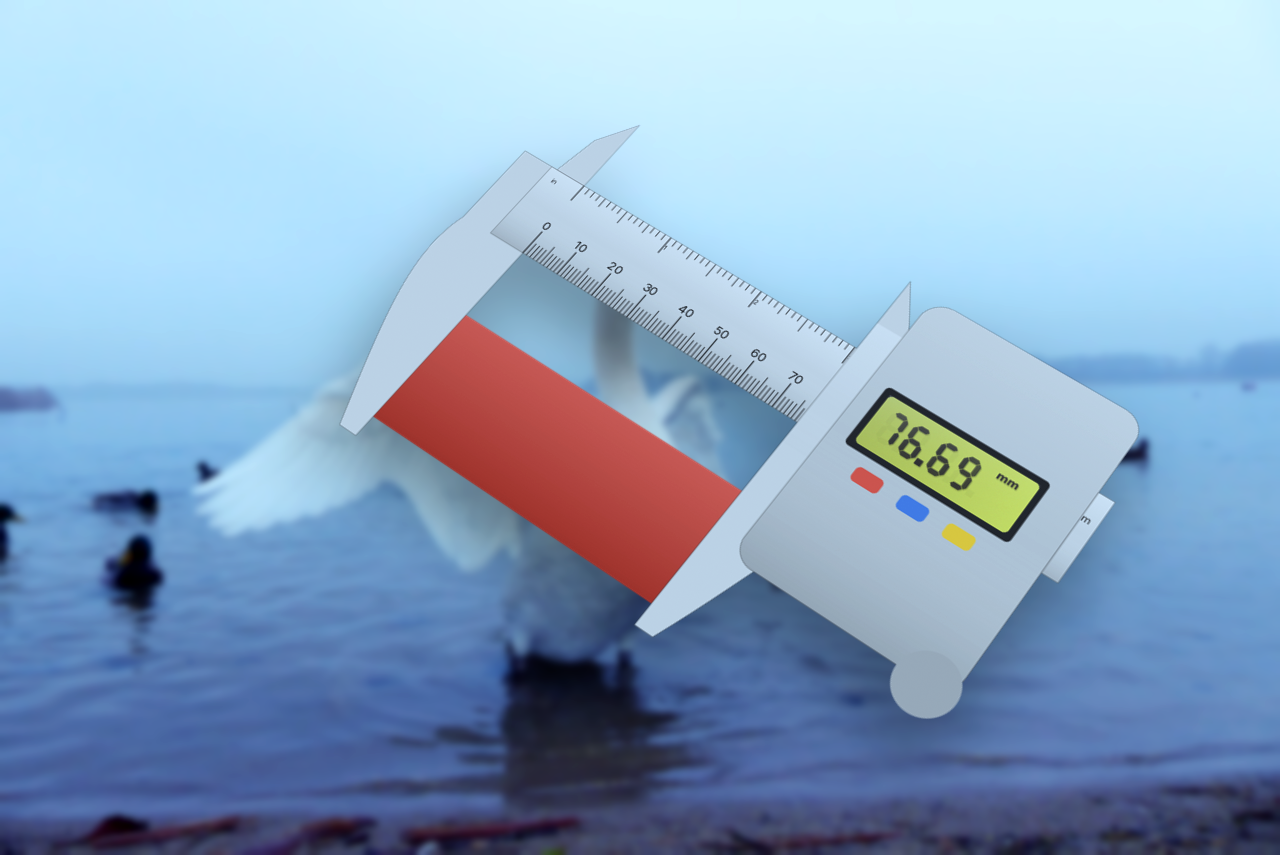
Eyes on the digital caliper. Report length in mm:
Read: 76.69 mm
